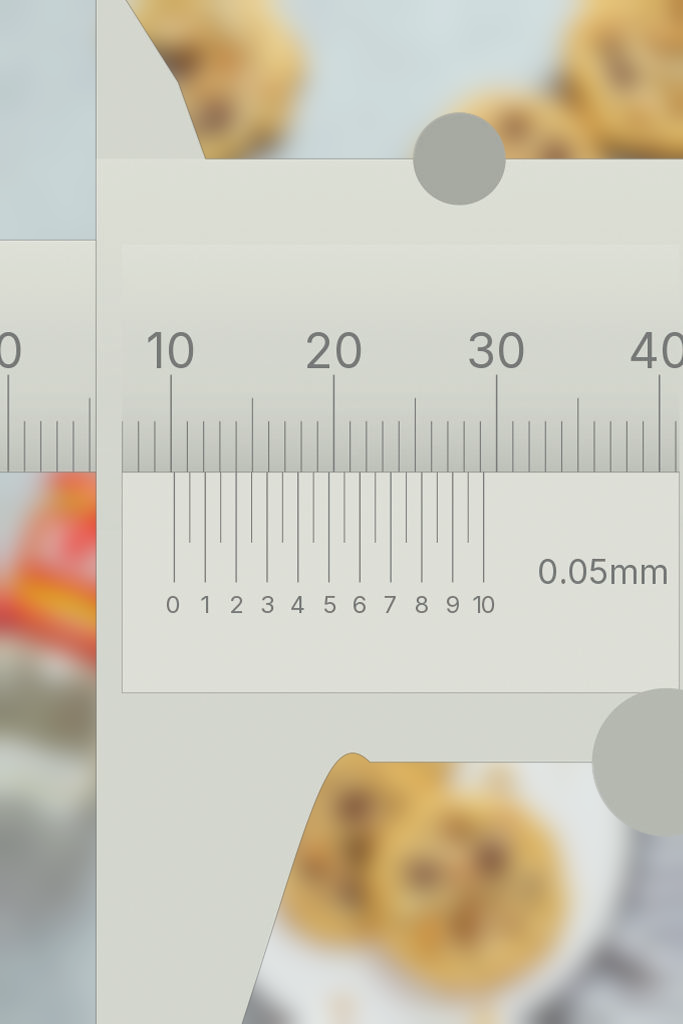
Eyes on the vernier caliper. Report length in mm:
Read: 10.2 mm
